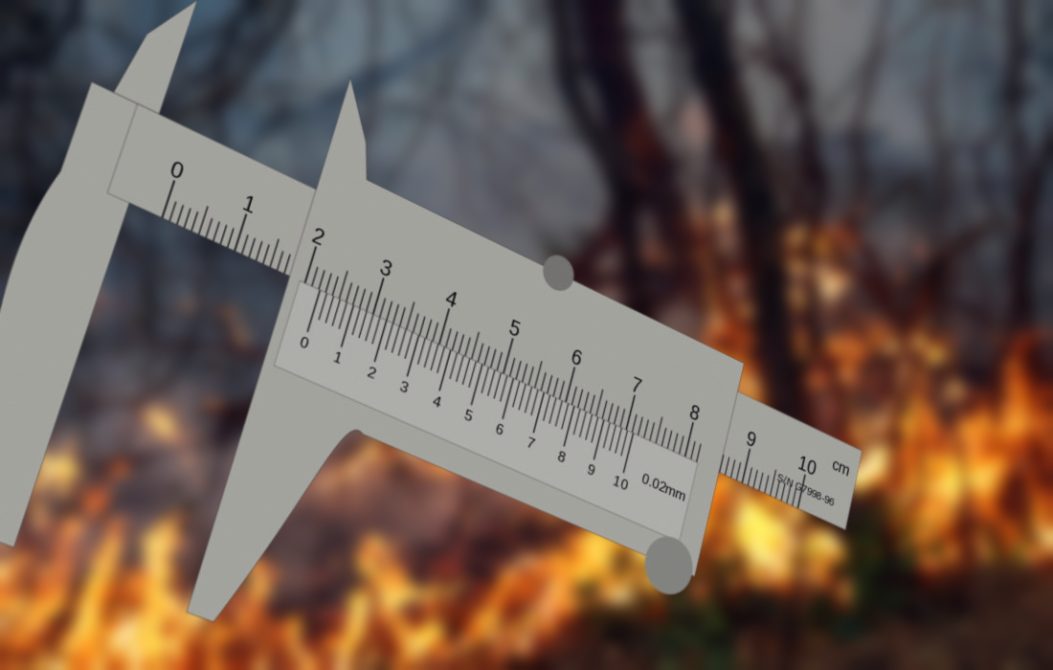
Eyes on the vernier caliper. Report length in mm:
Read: 22.2 mm
